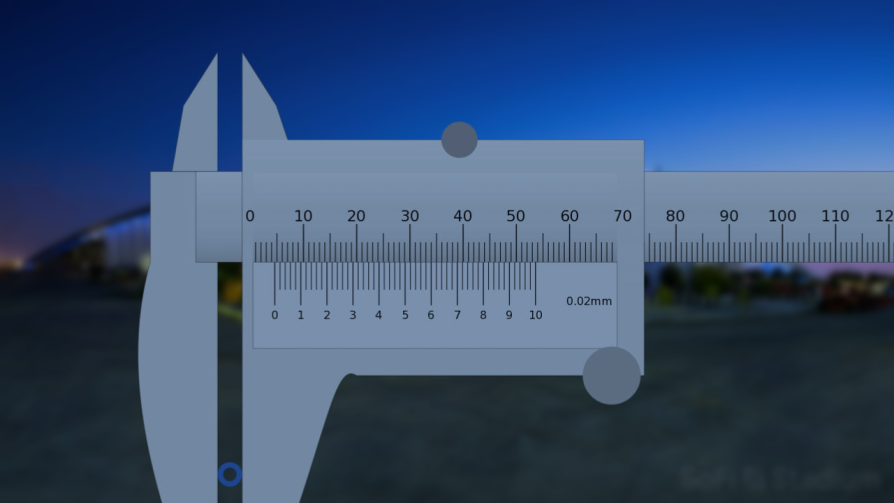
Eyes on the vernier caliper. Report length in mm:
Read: 4.6 mm
